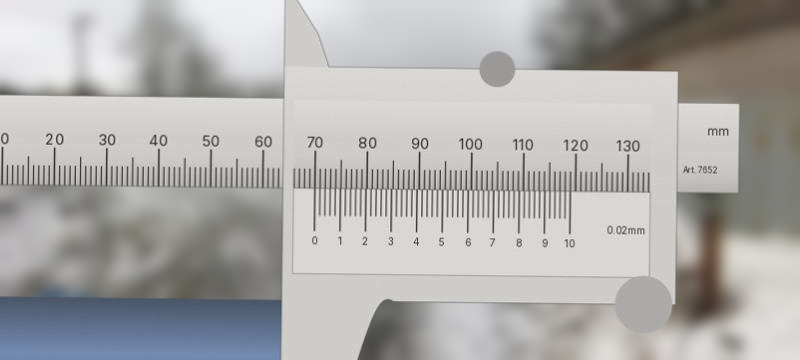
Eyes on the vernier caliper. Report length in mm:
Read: 70.0 mm
